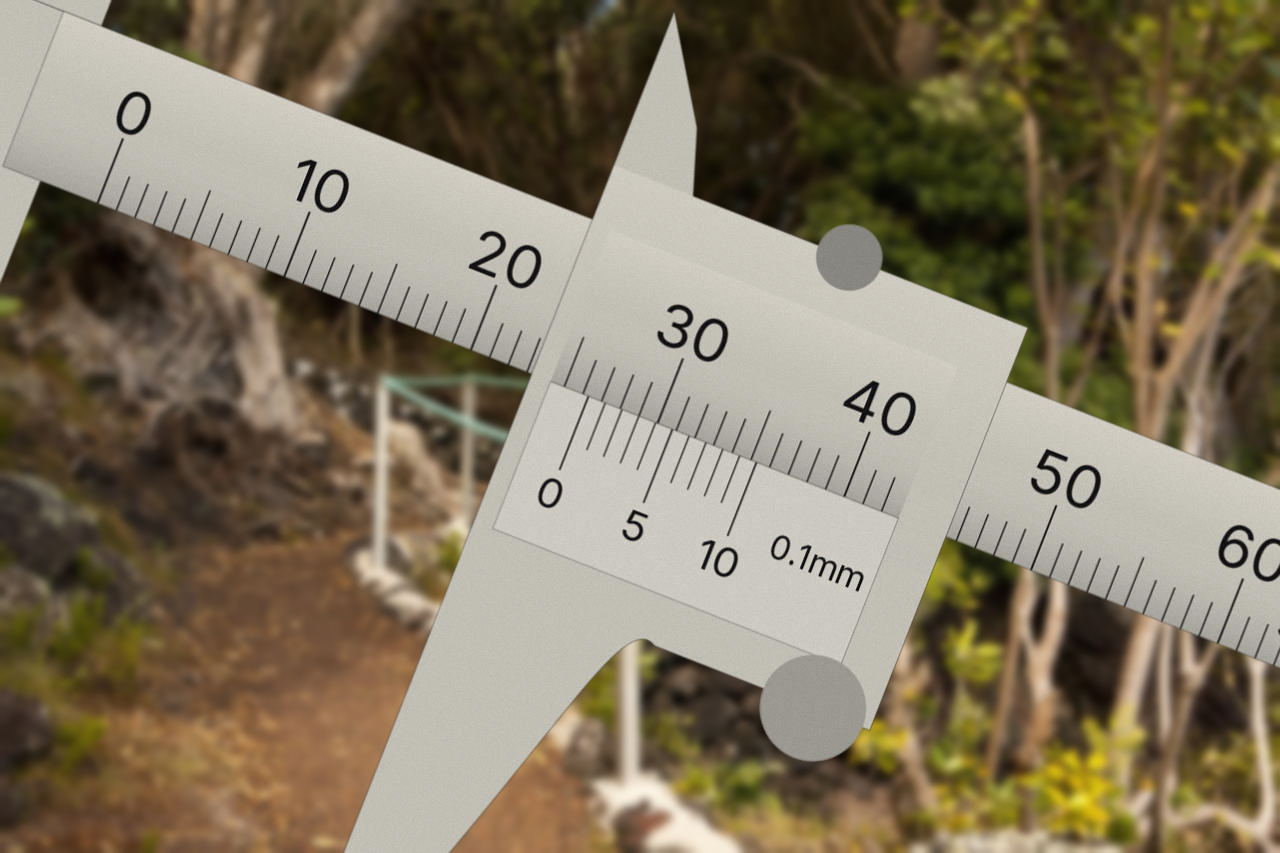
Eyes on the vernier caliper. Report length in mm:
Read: 26.3 mm
